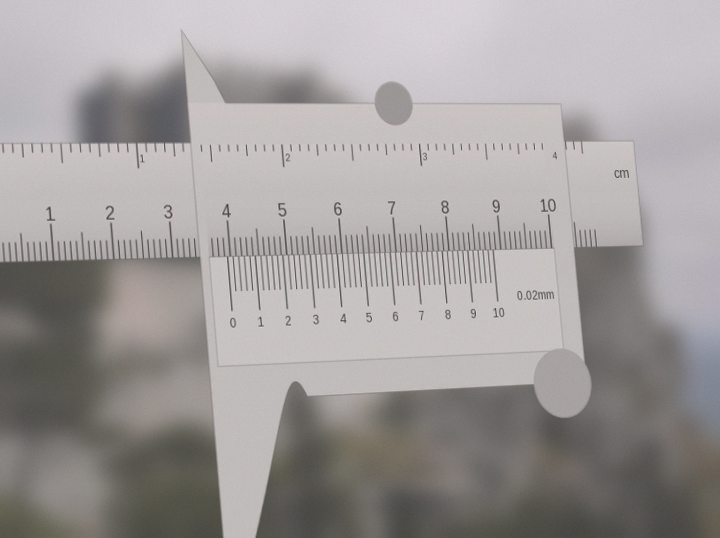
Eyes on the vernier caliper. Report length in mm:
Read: 39.5 mm
